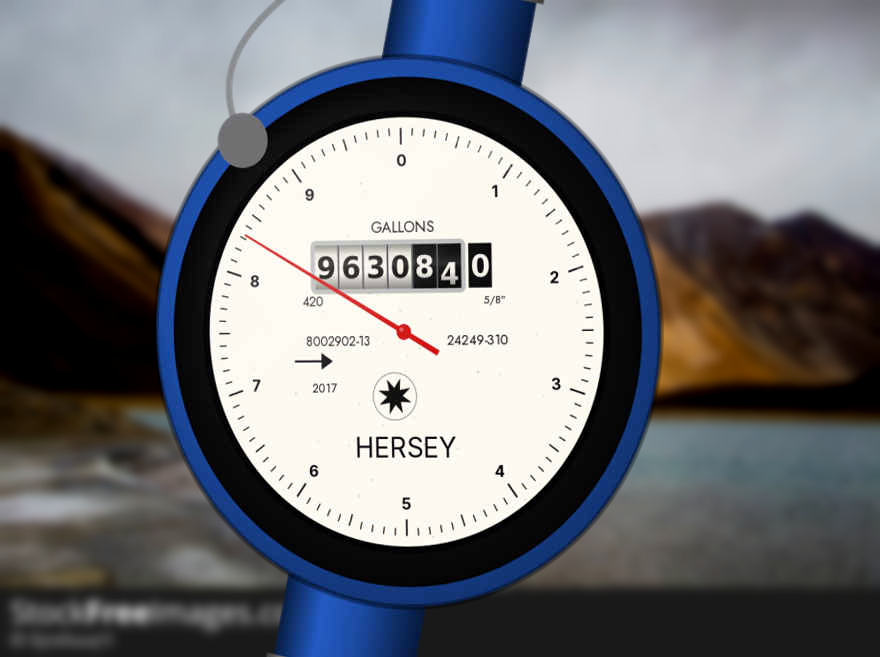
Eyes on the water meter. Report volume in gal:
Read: 9630838.3 gal
